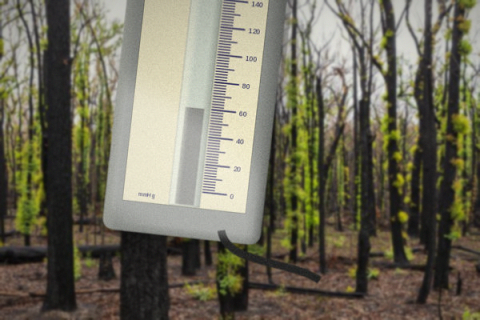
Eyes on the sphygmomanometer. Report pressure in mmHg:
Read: 60 mmHg
